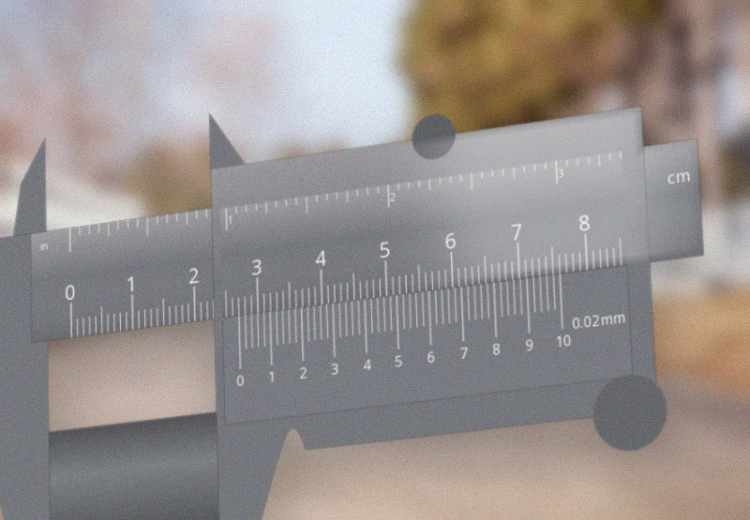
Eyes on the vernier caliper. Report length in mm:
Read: 27.0 mm
